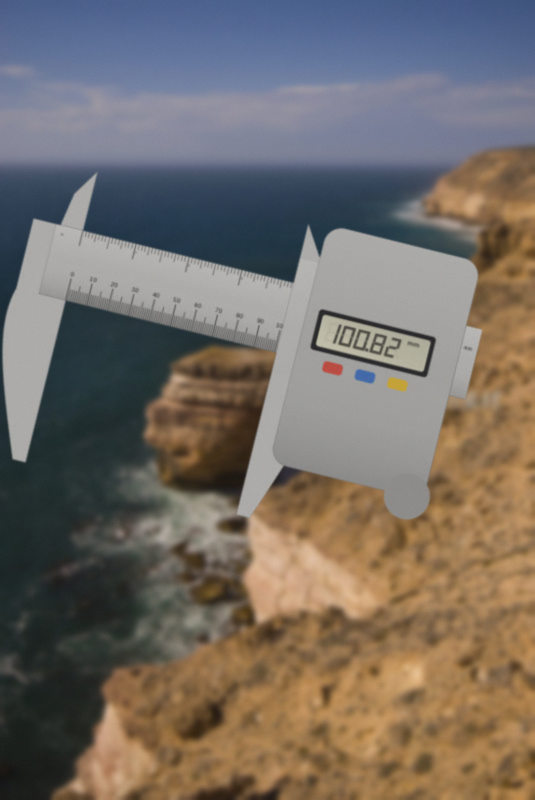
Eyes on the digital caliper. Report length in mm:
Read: 100.82 mm
